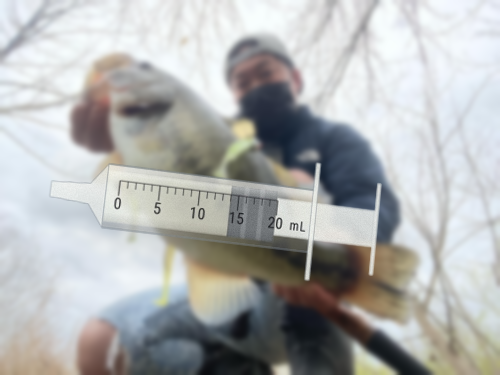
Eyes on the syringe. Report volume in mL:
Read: 14 mL
